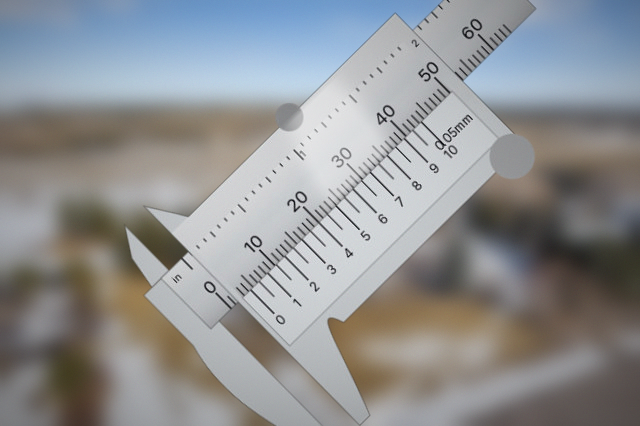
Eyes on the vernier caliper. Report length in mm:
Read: 4.4 mm
